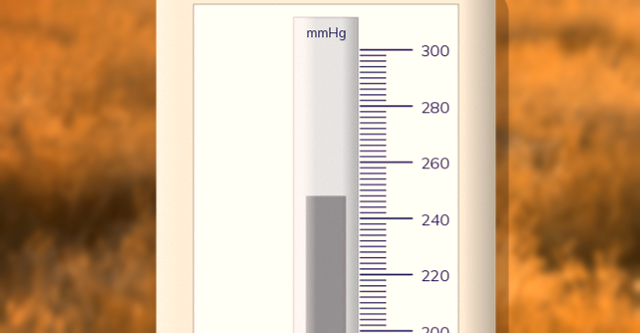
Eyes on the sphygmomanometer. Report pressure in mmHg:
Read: 248 mmHg
